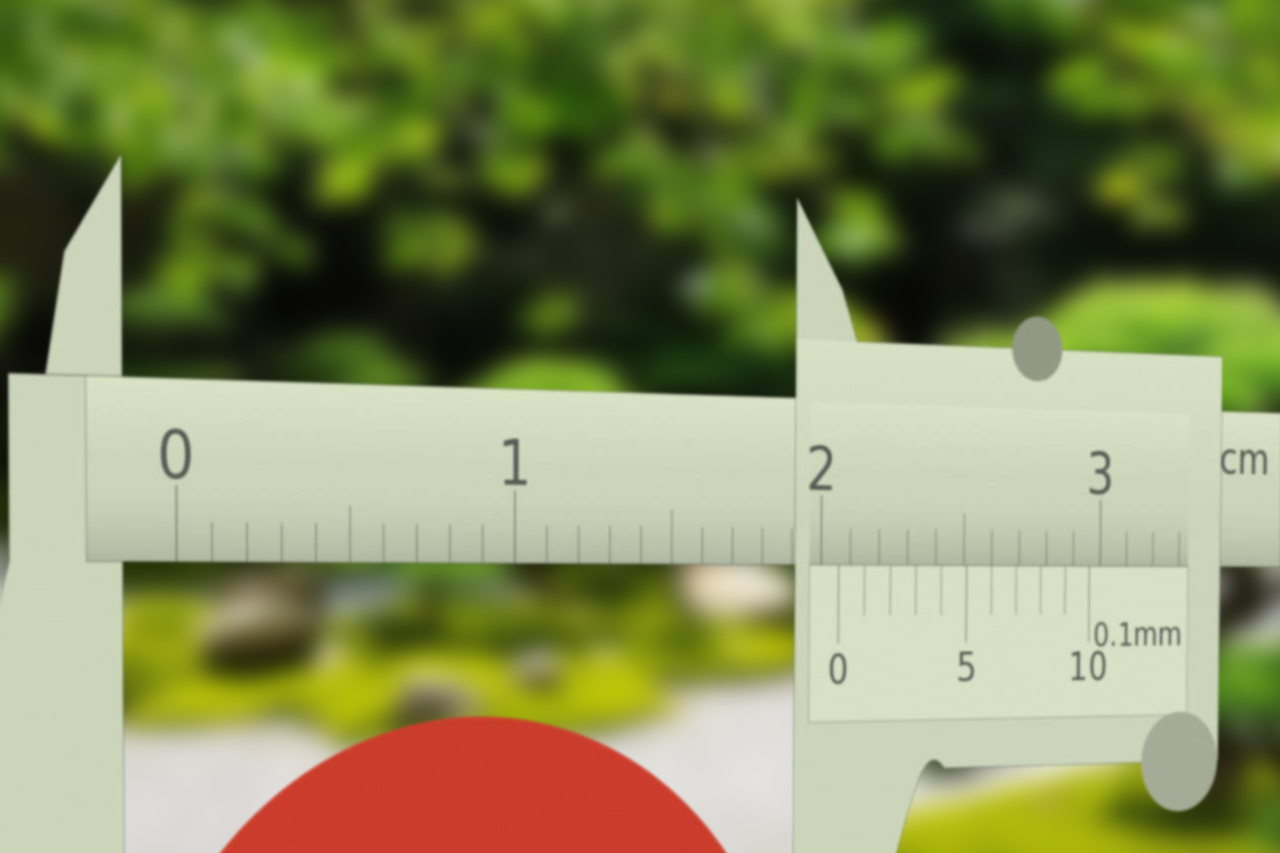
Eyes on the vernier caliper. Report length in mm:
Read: 20.6 mm
